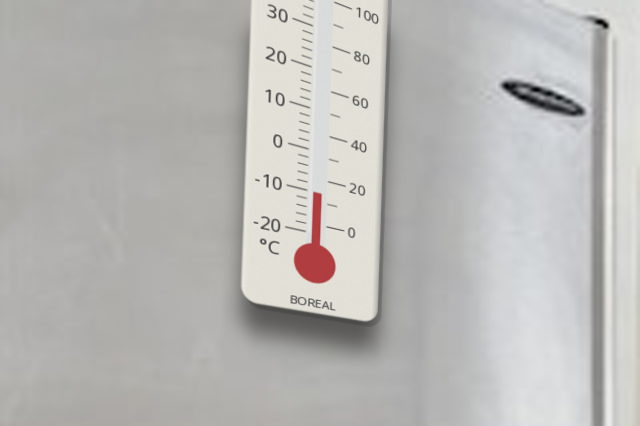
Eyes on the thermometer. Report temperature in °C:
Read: -10 °C
